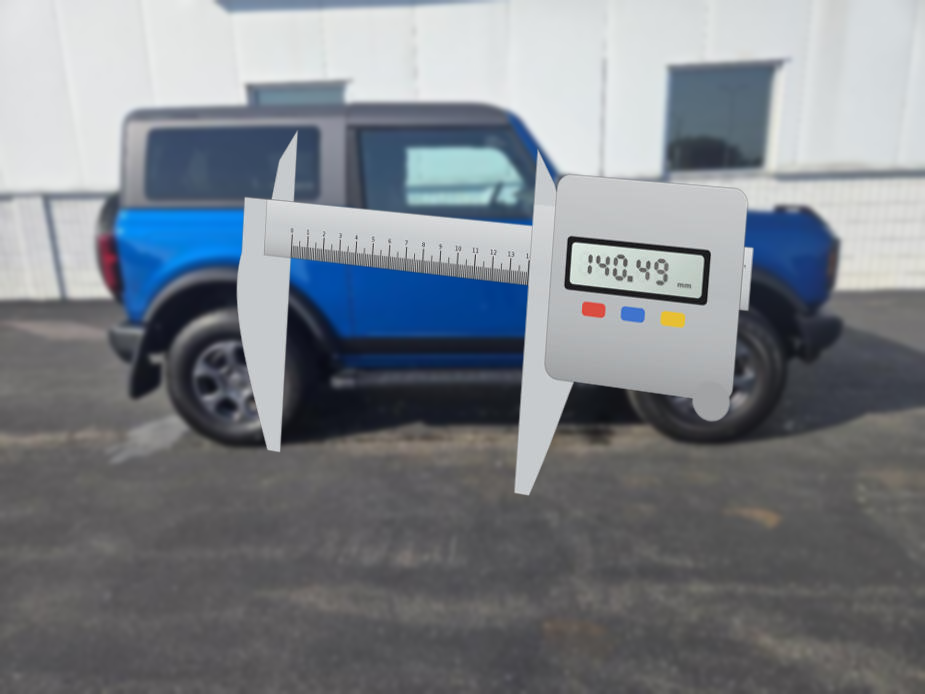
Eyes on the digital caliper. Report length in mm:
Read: 140.49 mm
